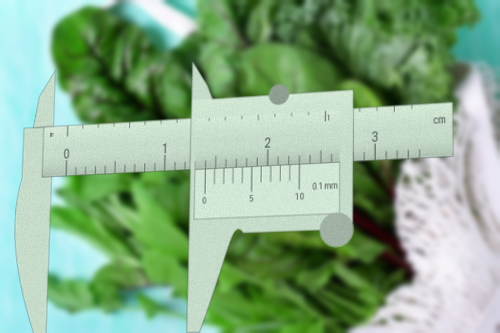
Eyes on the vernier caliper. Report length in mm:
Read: 14.0 mm
